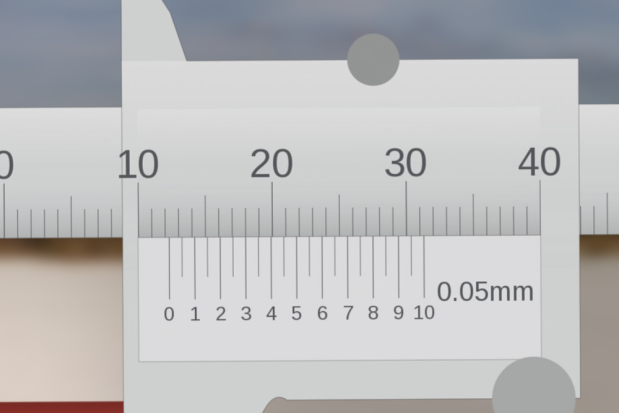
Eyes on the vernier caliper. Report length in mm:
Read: 12.3 mm
